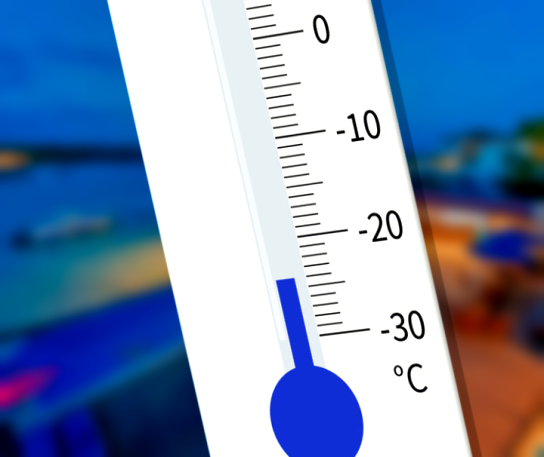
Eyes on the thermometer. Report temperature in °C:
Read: -24 °C
